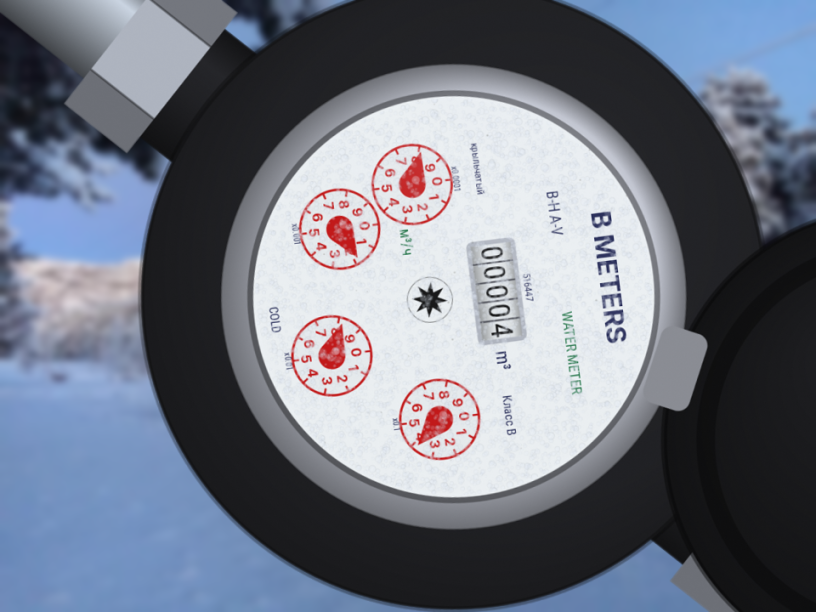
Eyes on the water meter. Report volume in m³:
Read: 4.3818 m³
